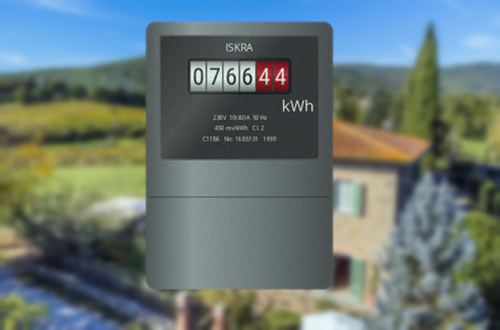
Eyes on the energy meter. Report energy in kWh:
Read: 766.44 kWh
